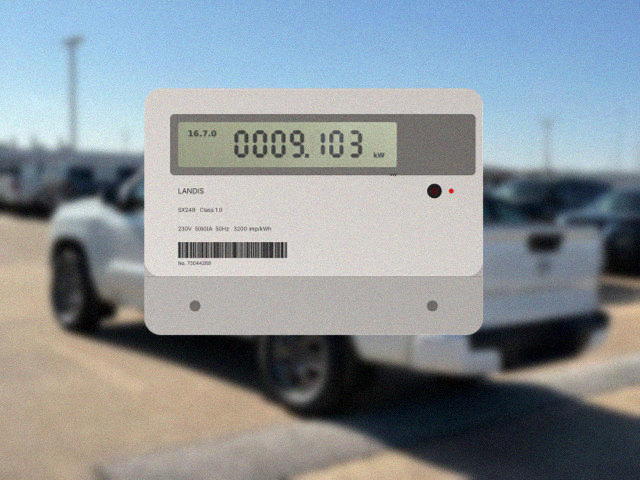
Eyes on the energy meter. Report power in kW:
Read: 9.103 kW
